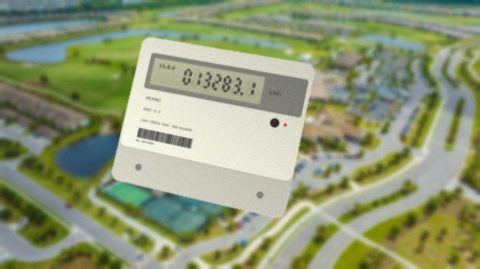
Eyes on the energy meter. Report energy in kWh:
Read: 13283.1 kWh
